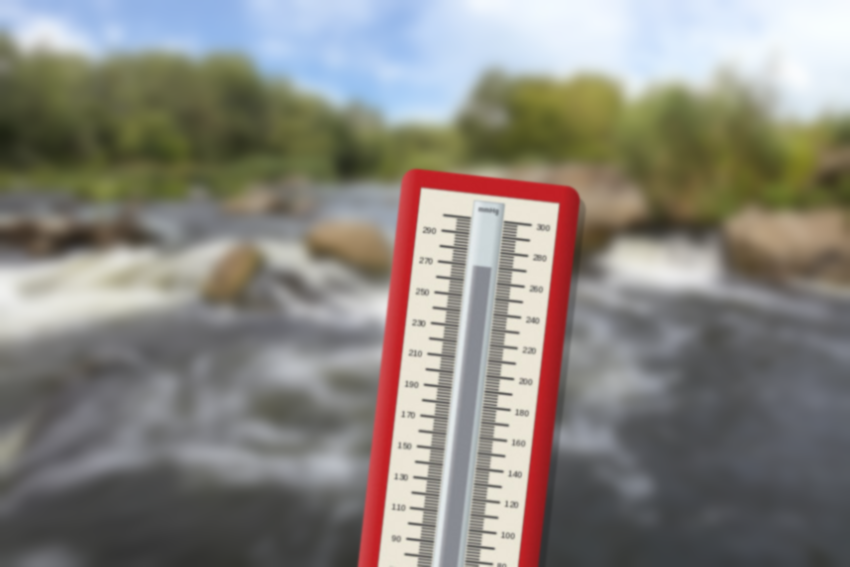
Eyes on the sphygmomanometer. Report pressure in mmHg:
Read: 270 mmHg
